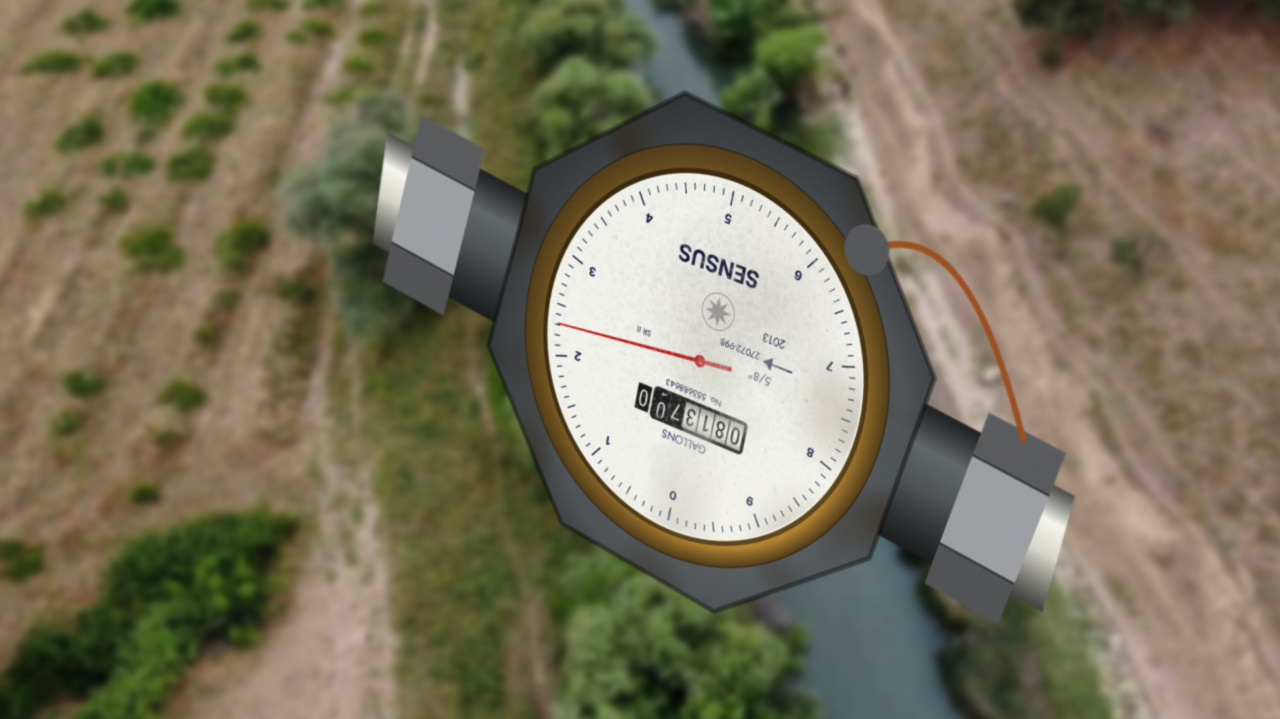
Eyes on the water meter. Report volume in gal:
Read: 813702.3 gal
